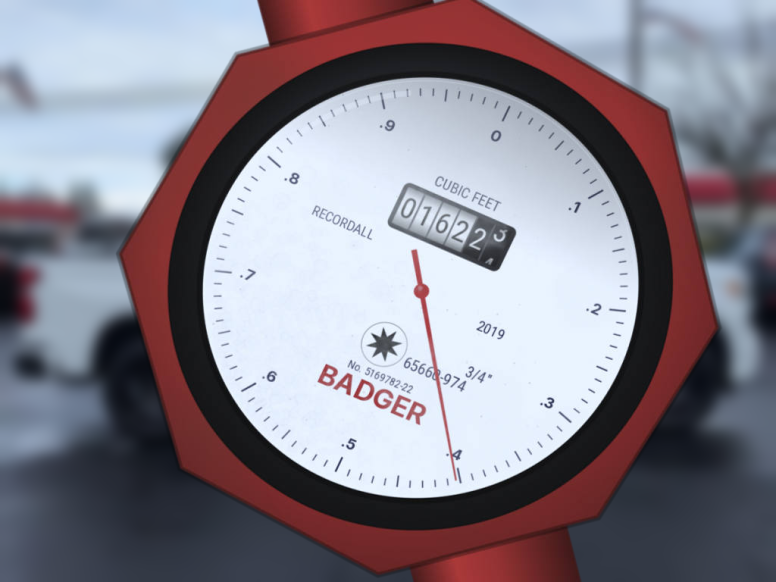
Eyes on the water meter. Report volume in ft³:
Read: 16223.40 ft³
